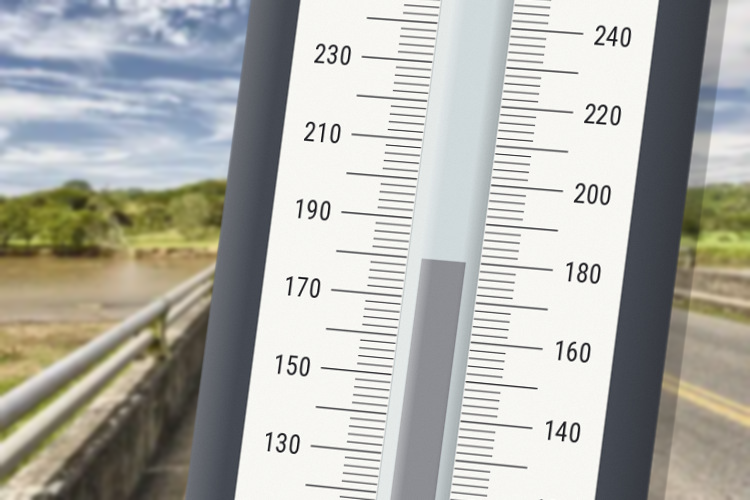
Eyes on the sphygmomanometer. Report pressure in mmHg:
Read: 180 mmHg
